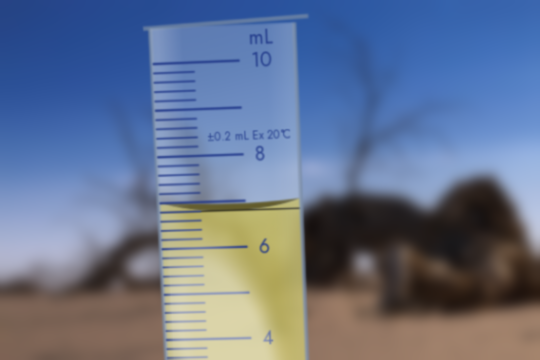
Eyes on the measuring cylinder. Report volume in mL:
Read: 6.8 mL
